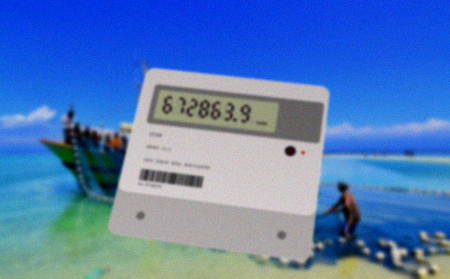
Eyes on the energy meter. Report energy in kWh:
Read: 672863.9 kWh
